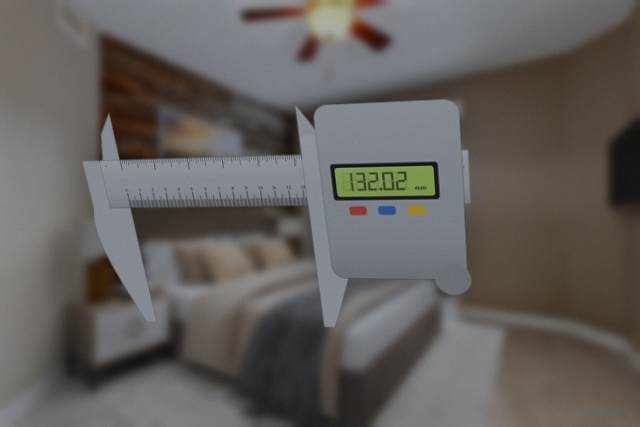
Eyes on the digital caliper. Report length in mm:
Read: 132.02 mm
